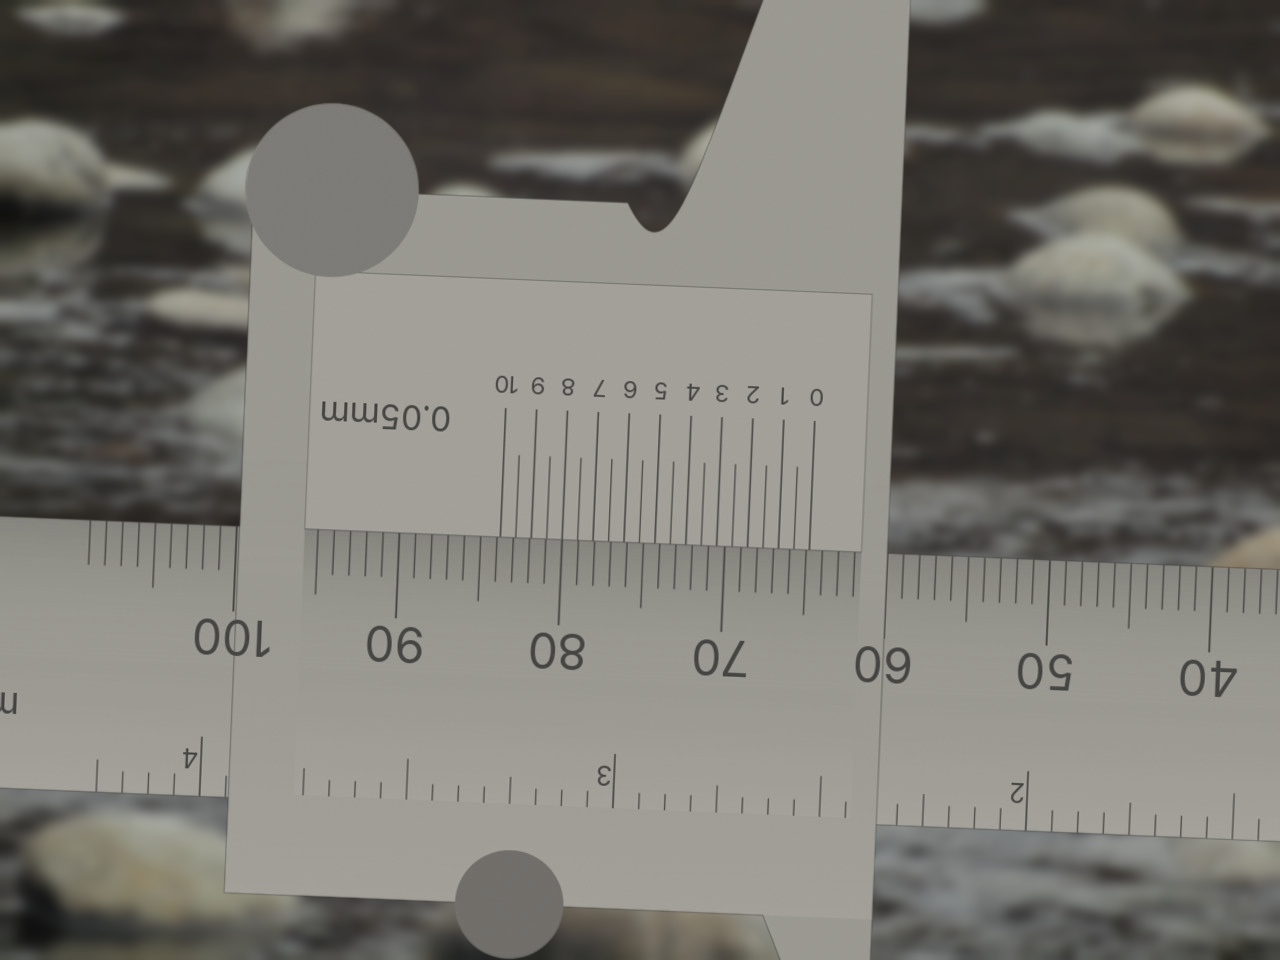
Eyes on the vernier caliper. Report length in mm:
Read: 64.8 mm
